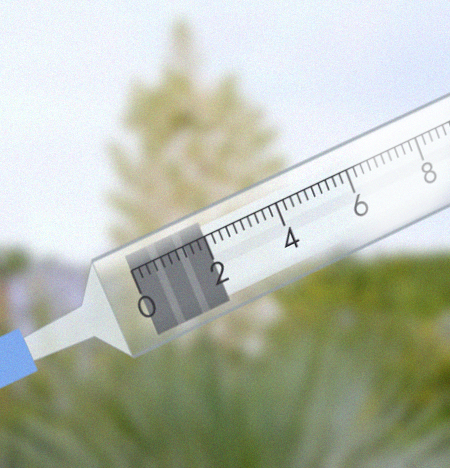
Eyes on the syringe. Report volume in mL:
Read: 0 mL
